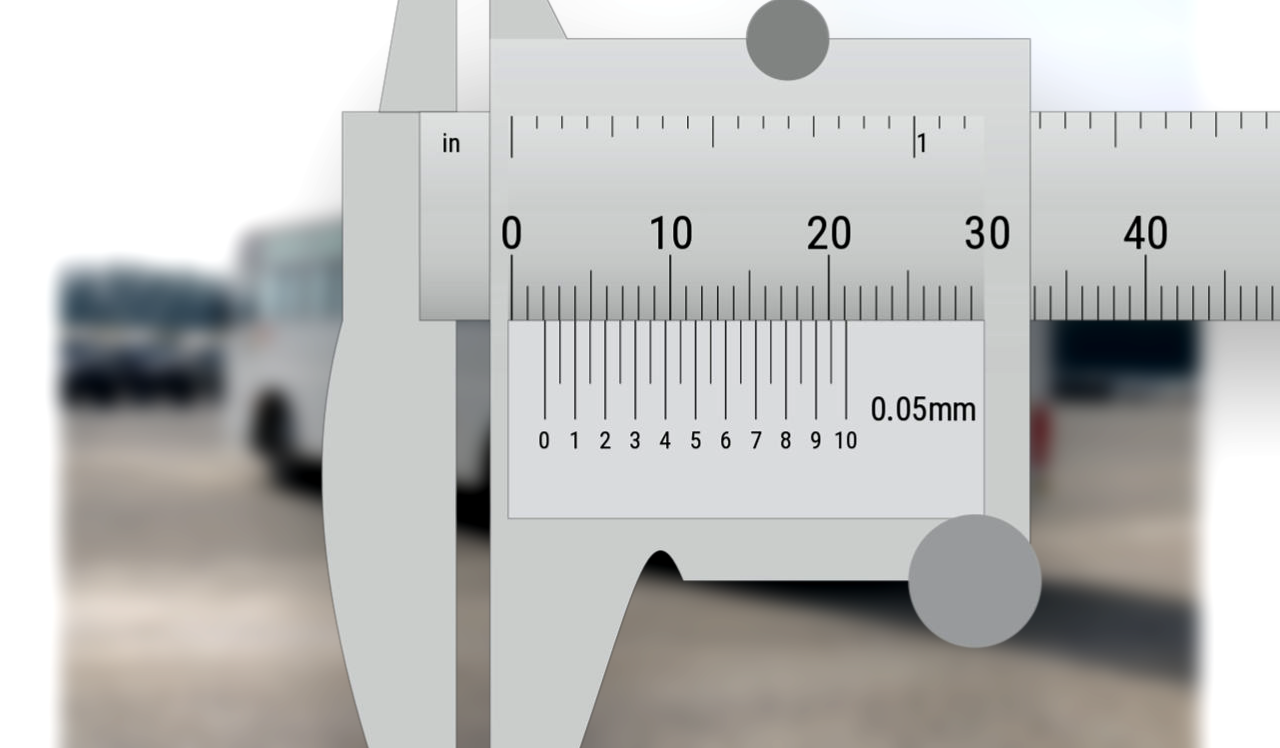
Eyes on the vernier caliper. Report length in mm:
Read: 2.1 mm
